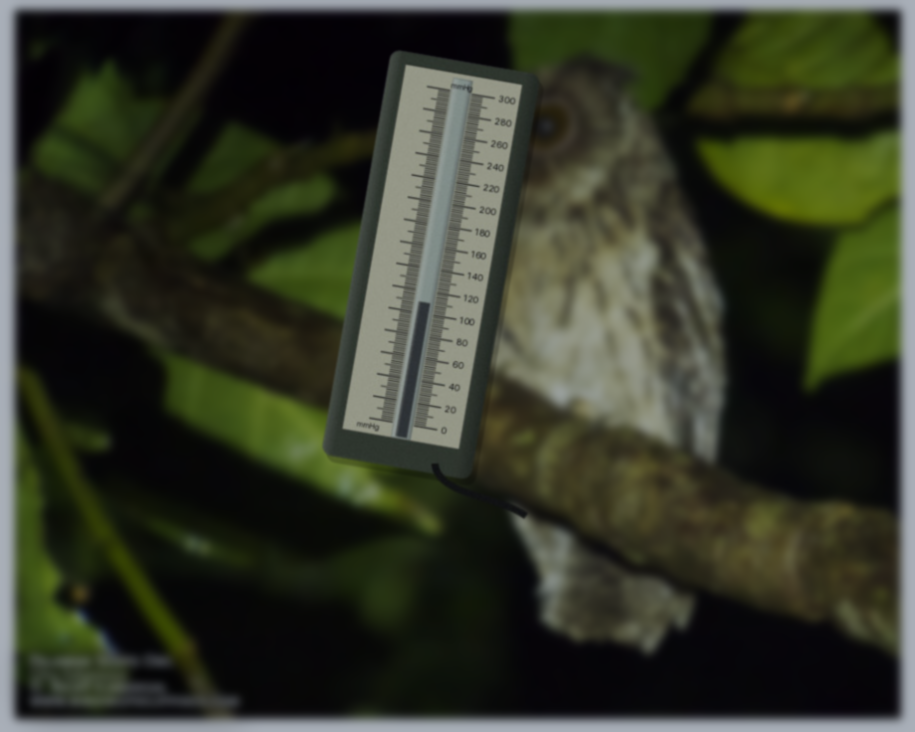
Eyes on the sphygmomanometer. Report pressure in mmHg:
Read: 110 mmHg
